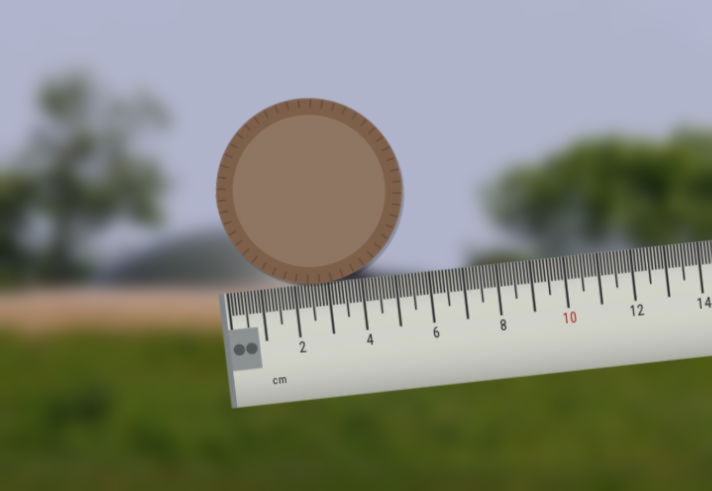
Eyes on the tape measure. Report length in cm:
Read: 5.5 cm
